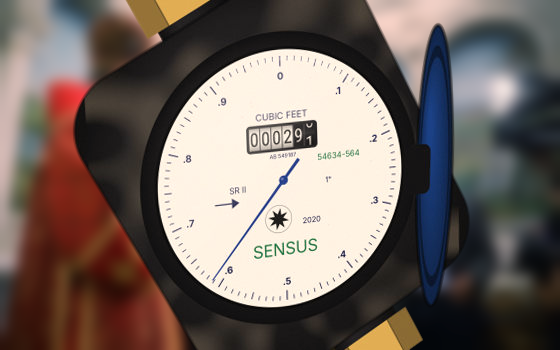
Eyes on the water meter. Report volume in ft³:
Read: 290.61 ft³
